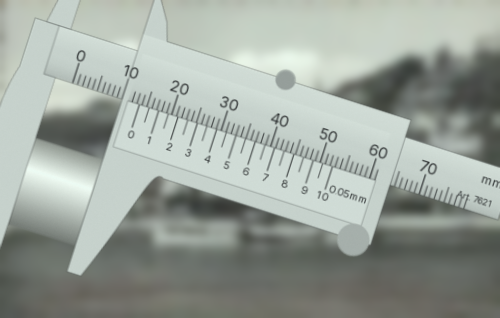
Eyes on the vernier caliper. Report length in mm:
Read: 13.5 mm
